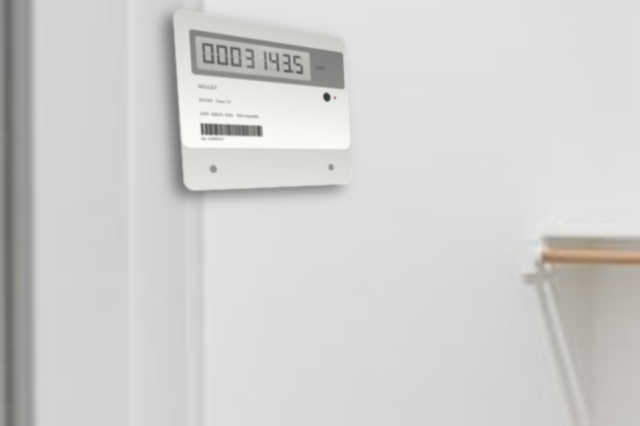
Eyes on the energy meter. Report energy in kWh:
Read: 3143.5 kWh
